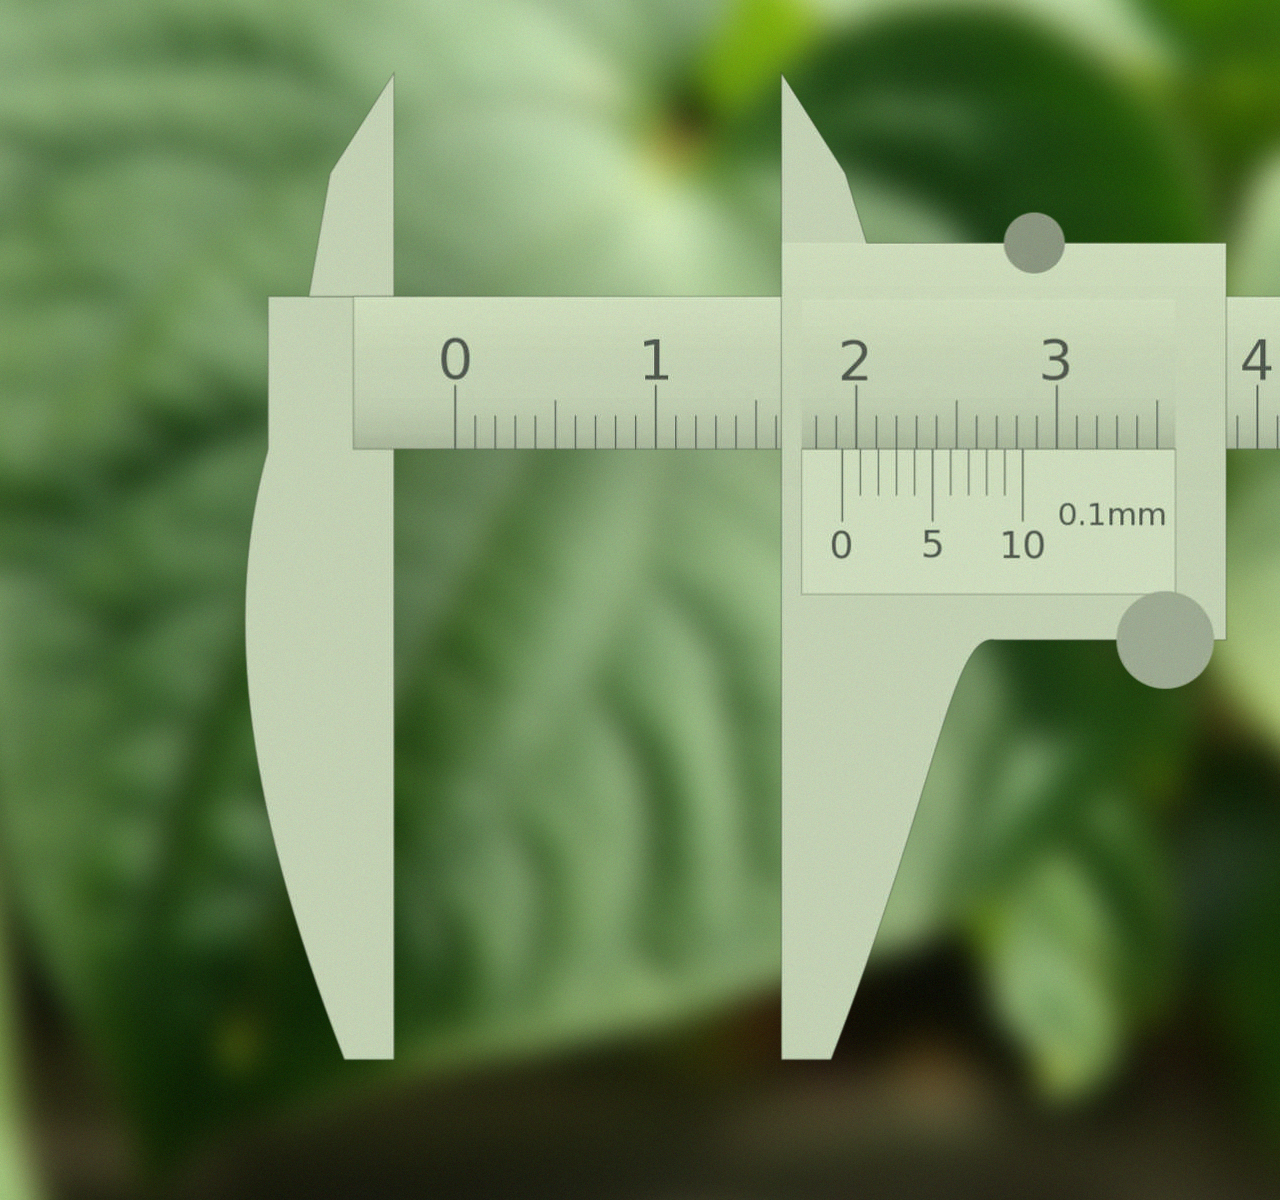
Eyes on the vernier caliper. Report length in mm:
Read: 19.3 mm
